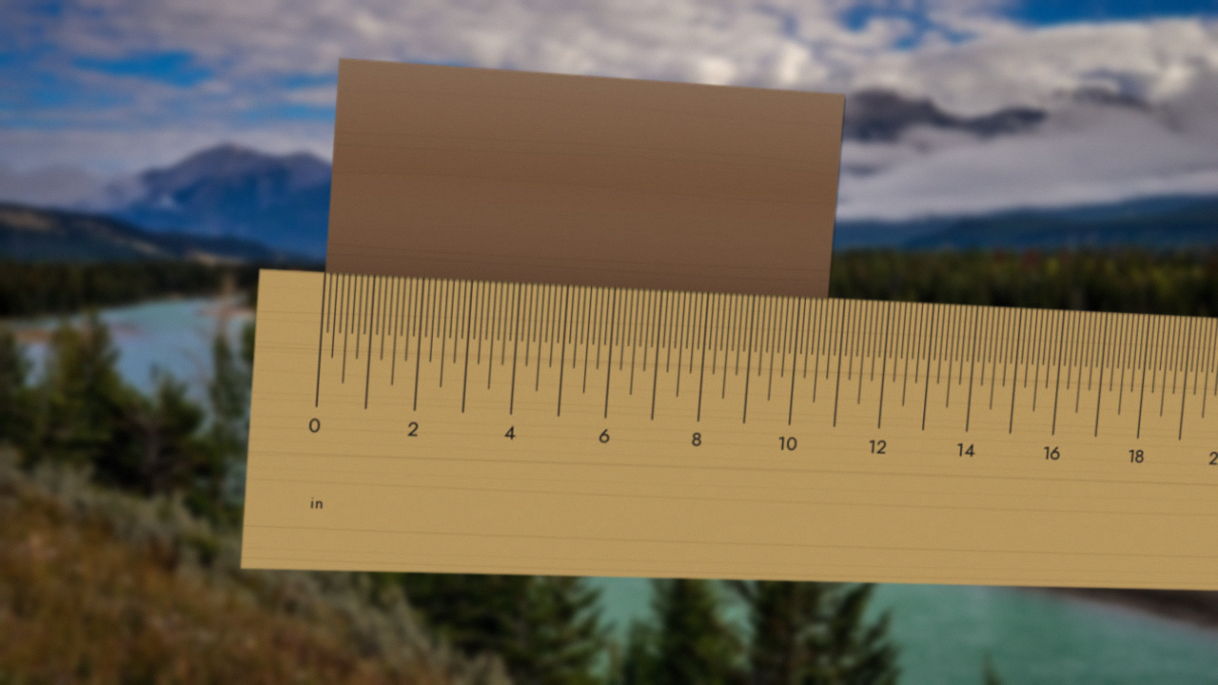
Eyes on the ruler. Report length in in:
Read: 10.625 in
